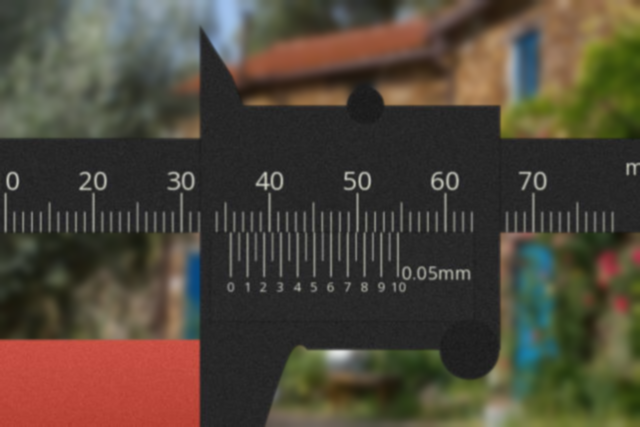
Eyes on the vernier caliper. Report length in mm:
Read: 35.6 mm
